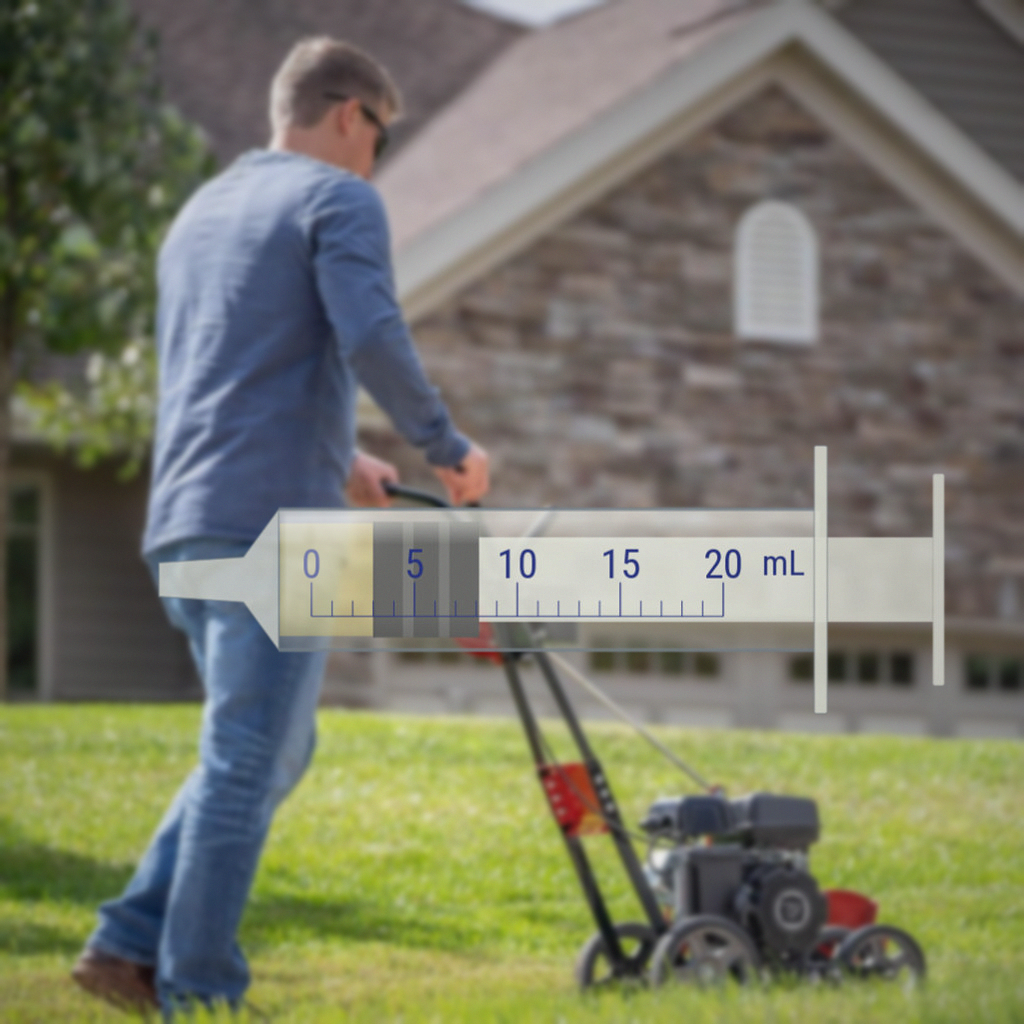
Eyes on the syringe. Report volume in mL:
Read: 3 mL
